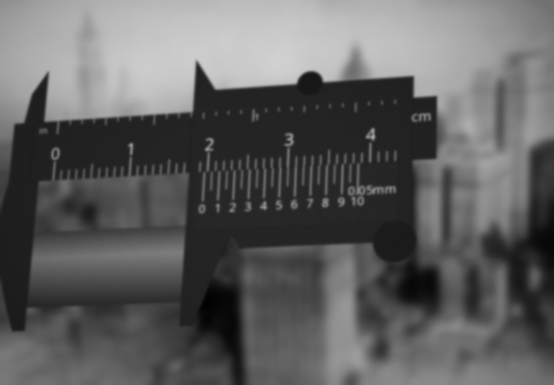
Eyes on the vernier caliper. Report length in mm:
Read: 19.6 mm
